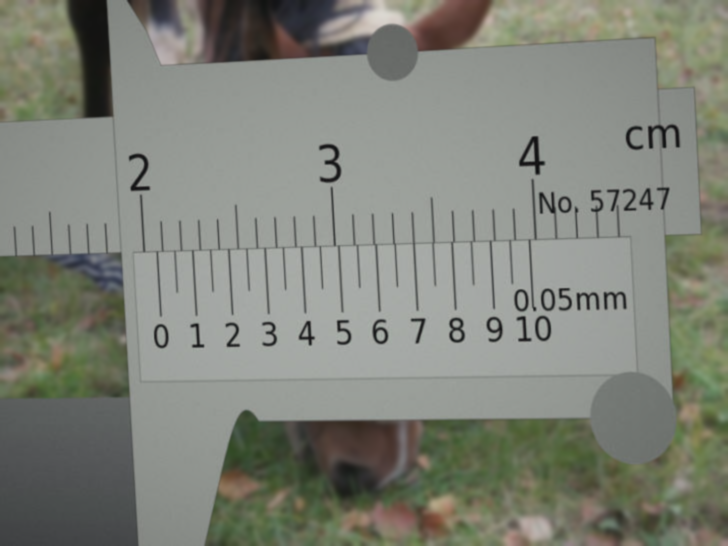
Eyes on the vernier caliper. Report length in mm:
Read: 20.7 mm
